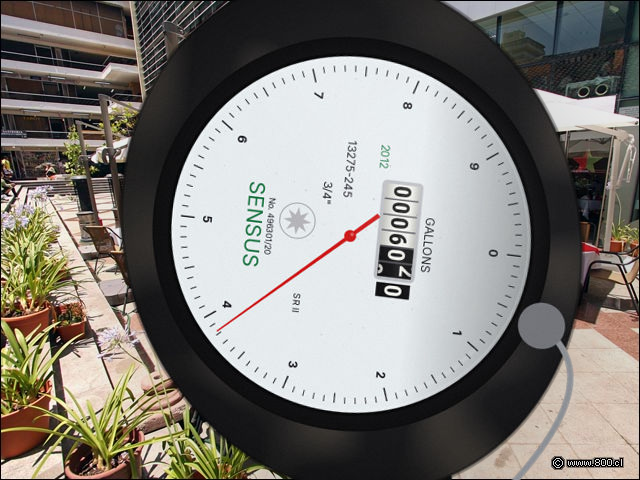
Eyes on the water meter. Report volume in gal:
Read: 6023.8 gal
